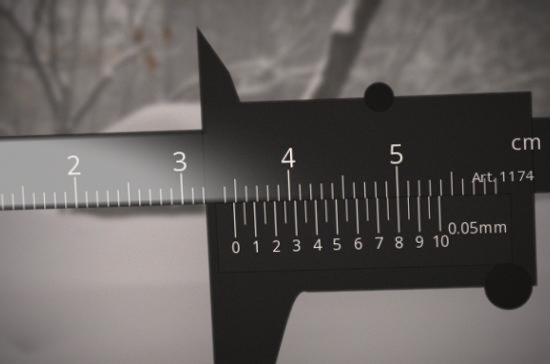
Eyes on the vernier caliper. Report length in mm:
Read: 34.8 mm
